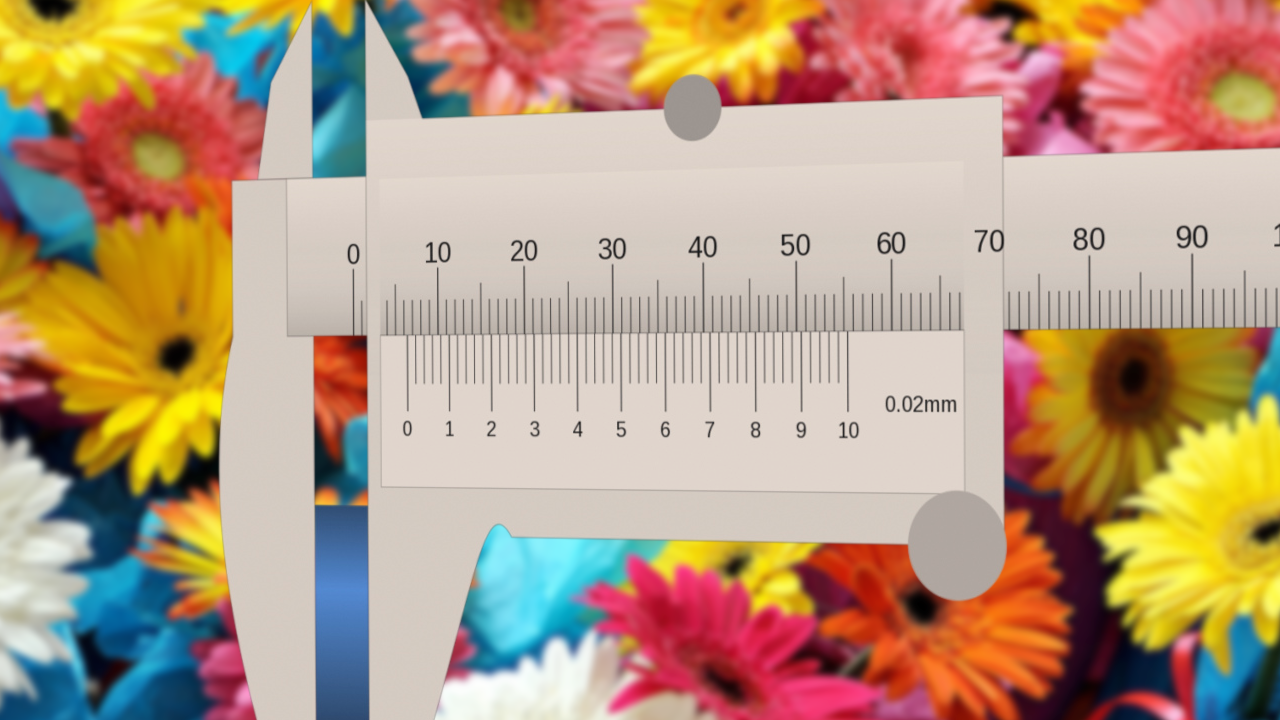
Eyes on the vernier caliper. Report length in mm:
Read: 6.4 mm
